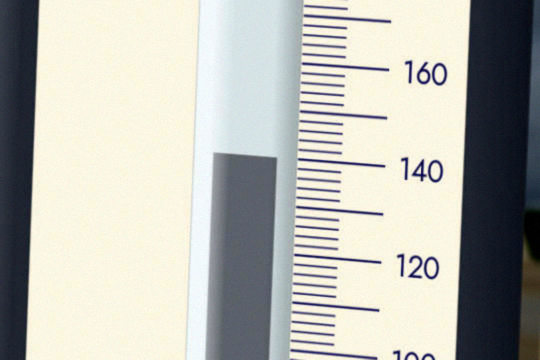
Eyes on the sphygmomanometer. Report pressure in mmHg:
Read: 140 mmHg
